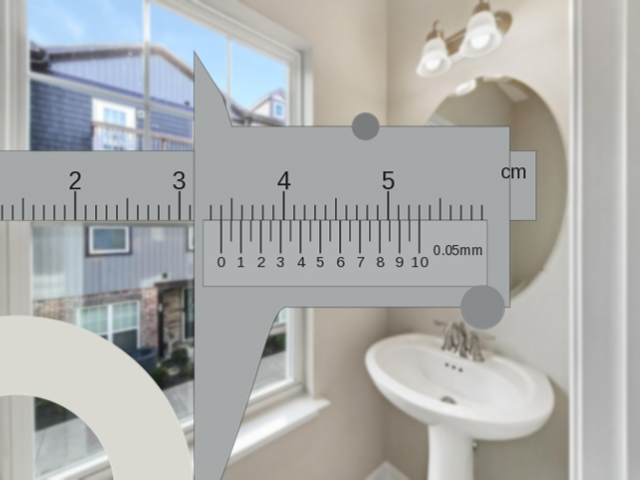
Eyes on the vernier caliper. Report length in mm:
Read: 34.0 mm
